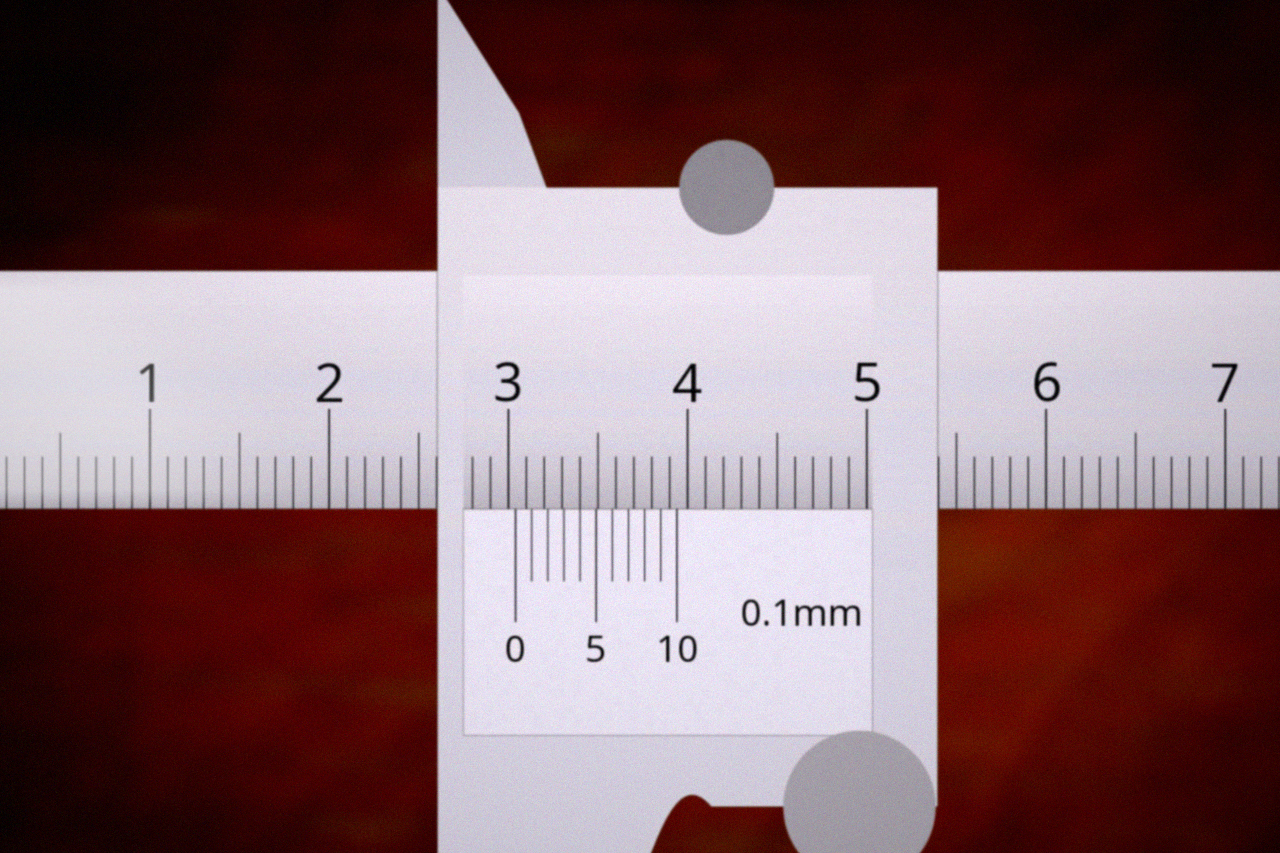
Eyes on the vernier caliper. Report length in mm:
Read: 30.4 mm
